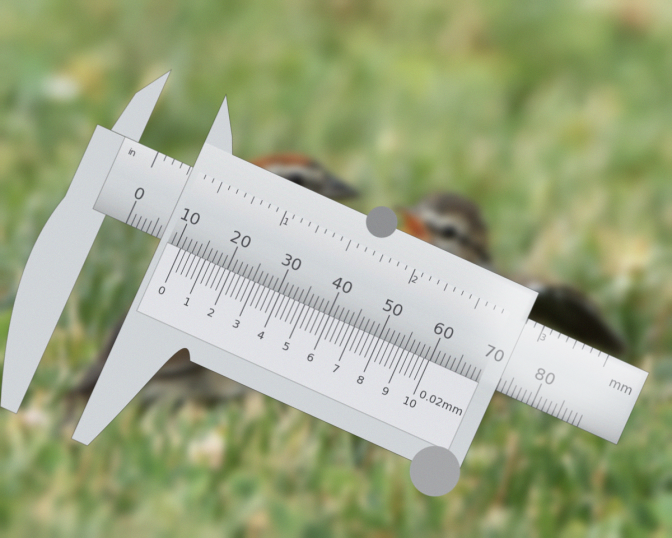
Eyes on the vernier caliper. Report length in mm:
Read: 10.8 mm
